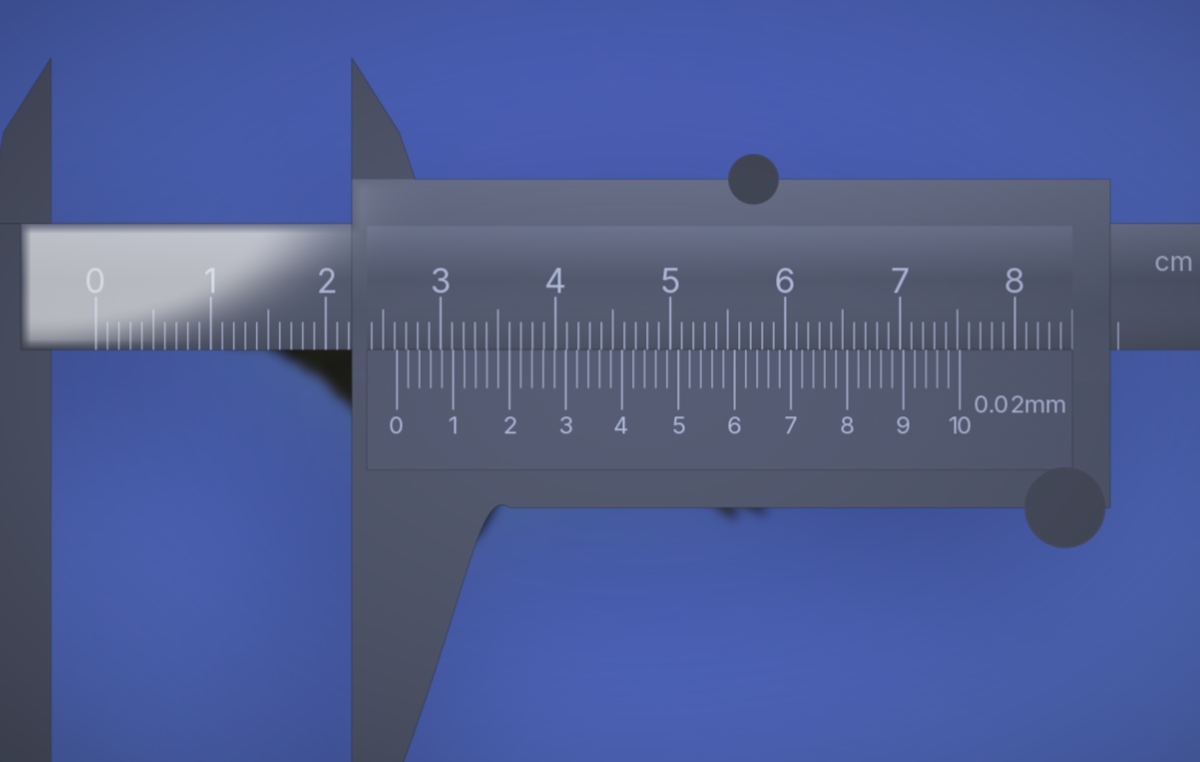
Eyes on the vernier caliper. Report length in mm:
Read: 26.2 mm
